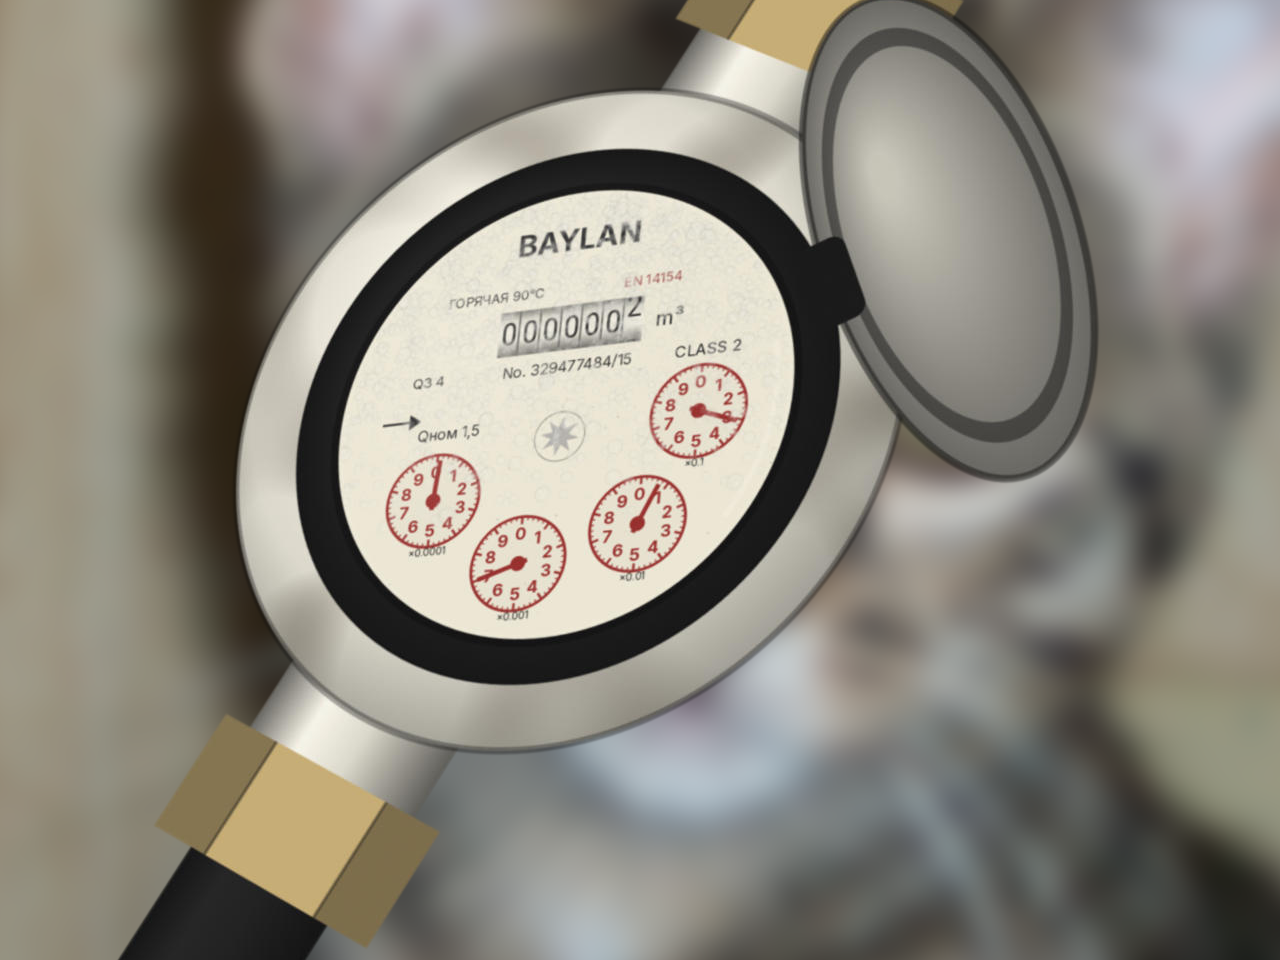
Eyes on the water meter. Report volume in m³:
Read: 2.3070 m³
